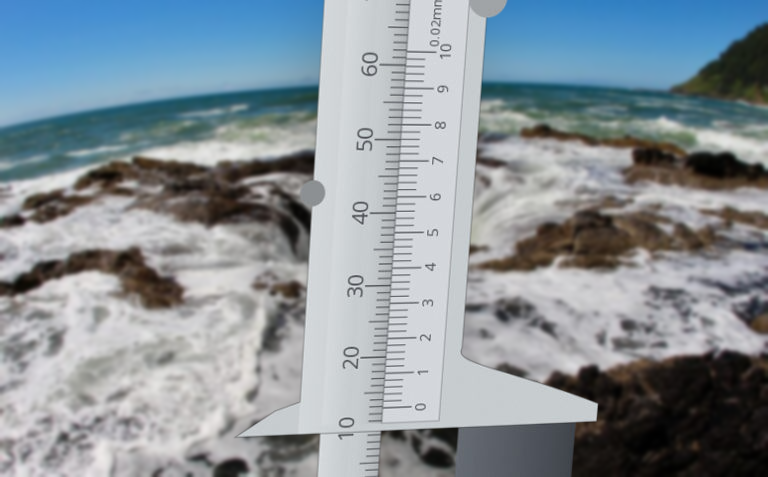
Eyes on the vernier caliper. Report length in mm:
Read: 12.8 mm
